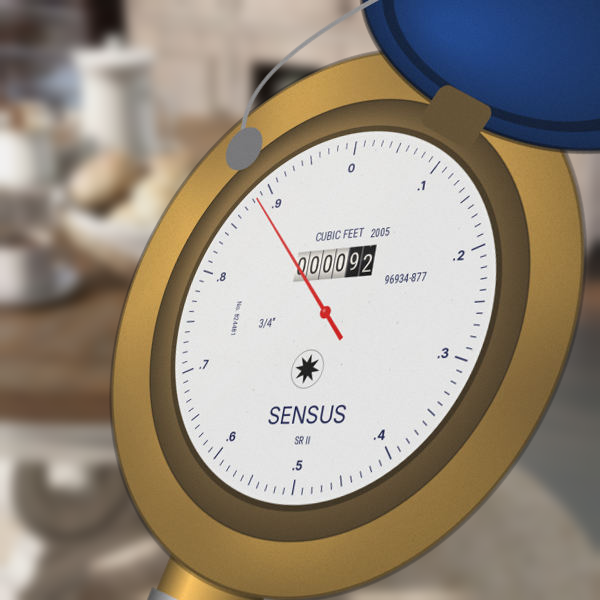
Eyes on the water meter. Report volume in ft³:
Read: 91.88 ft³
